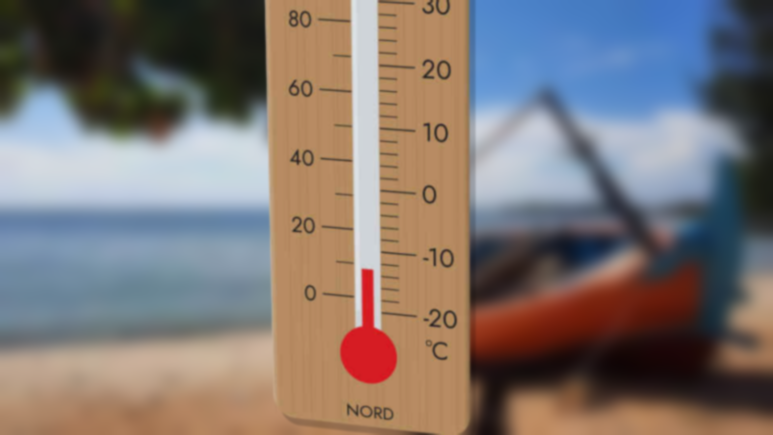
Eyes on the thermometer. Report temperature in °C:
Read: -13 °C
